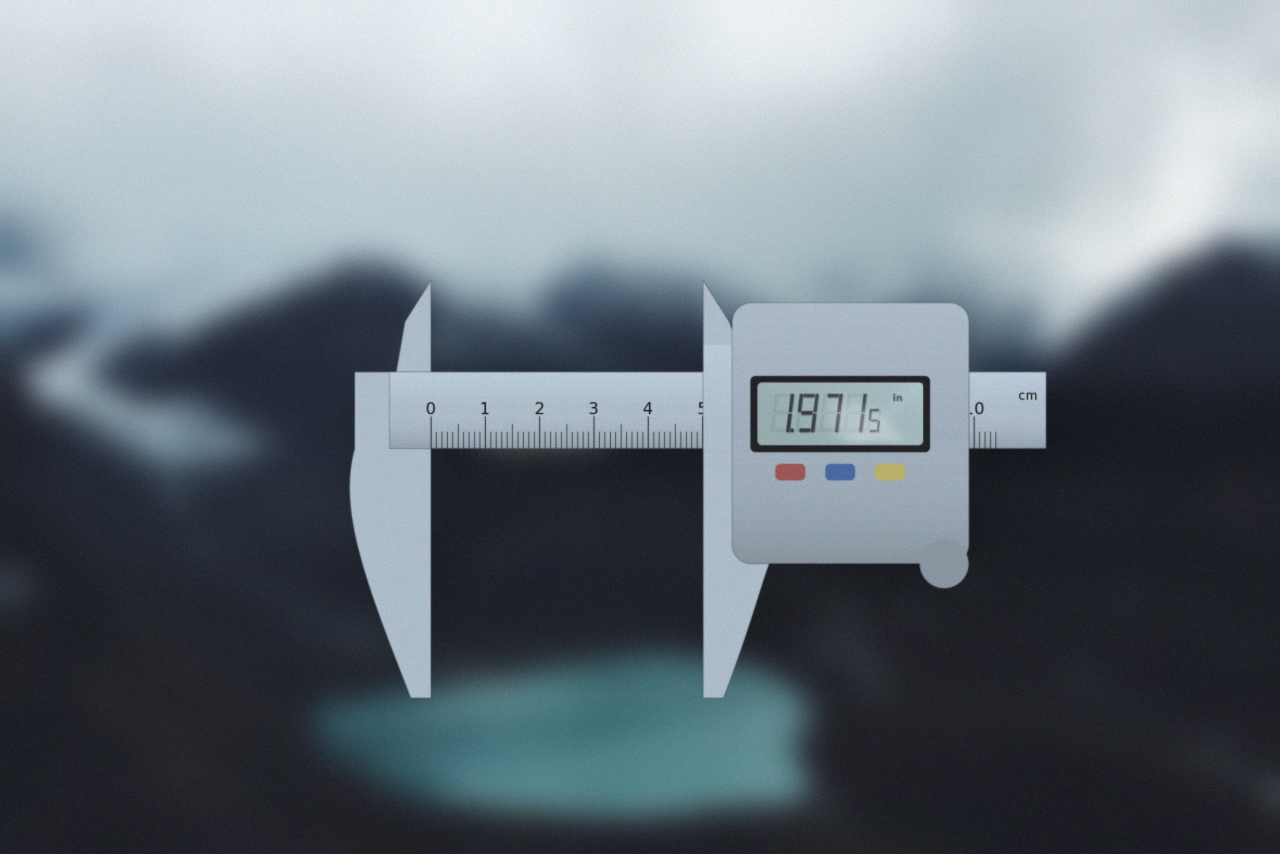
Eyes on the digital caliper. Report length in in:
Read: 1.9715 in
